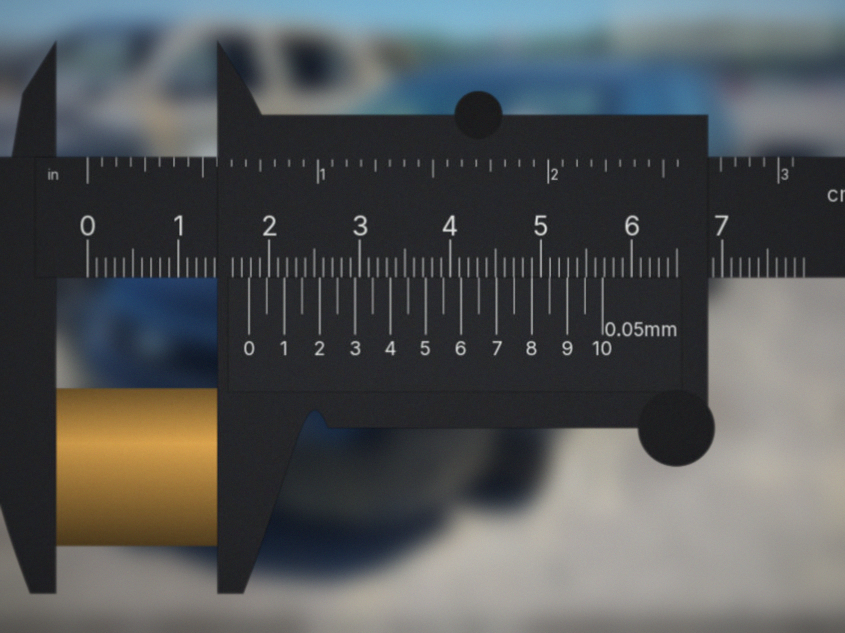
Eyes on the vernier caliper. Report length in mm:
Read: 17.8 mm
